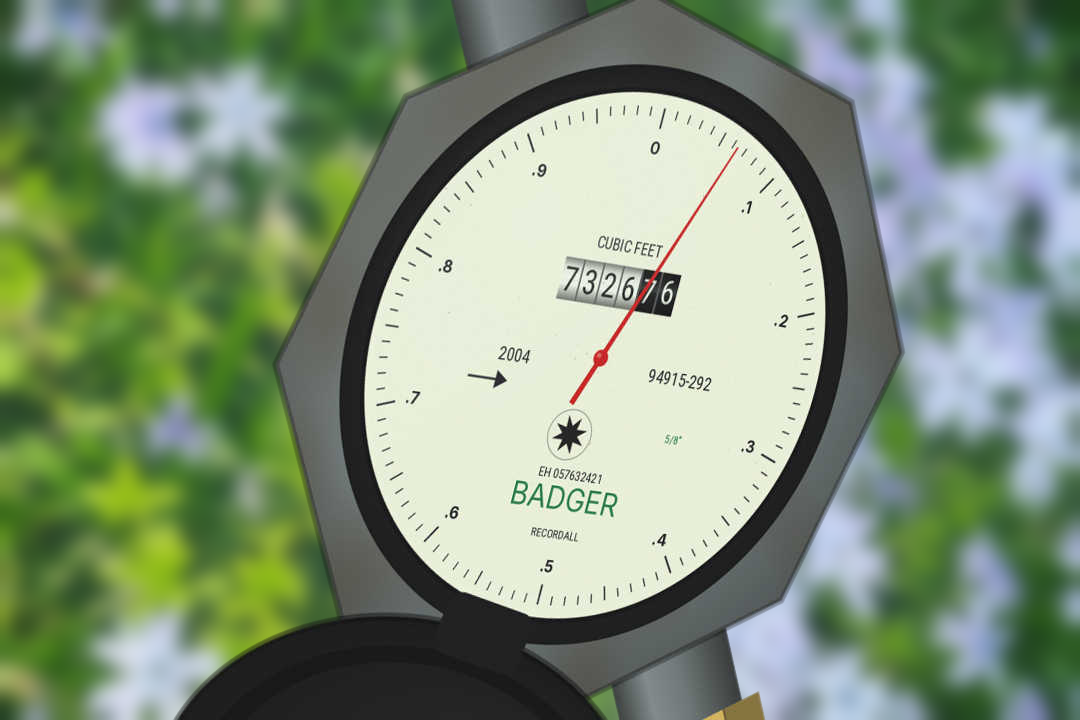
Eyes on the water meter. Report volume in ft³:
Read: 732676.06 ft³
